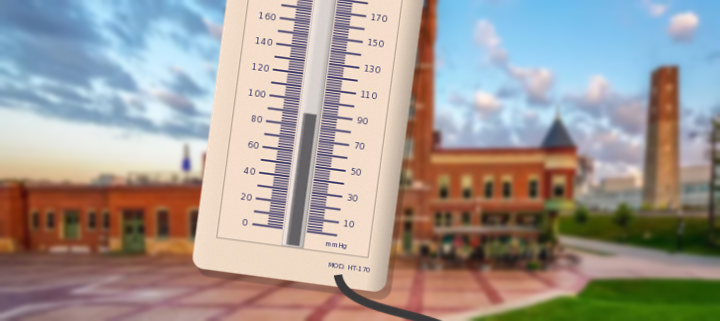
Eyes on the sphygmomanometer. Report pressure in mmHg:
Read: 90 mmHg
